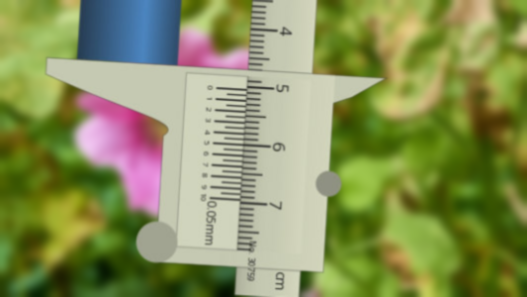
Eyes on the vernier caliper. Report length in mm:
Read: 50.5 mm
